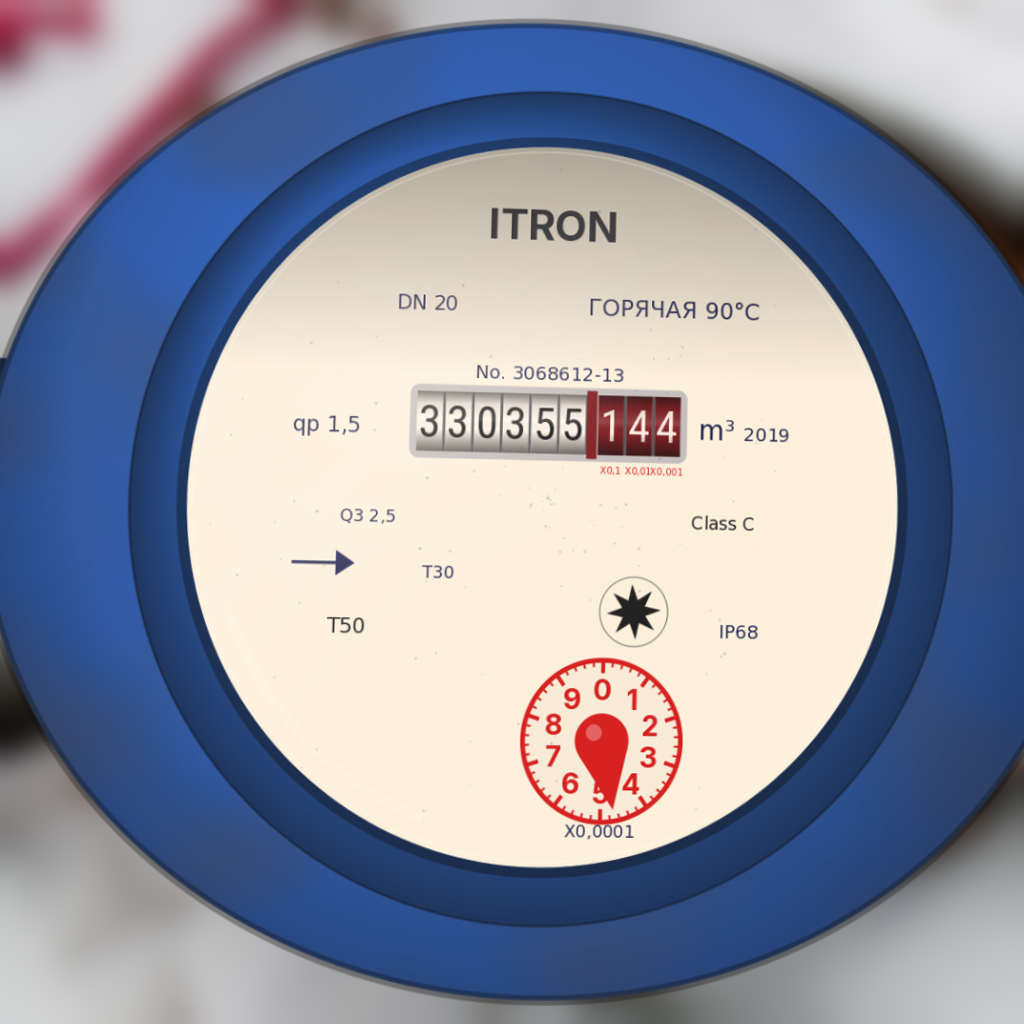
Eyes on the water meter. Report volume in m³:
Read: 330355.1444 m³
